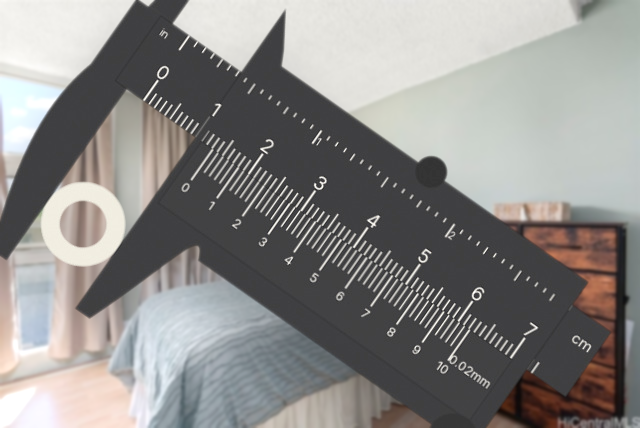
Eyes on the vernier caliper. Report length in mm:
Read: 13.2 mm
